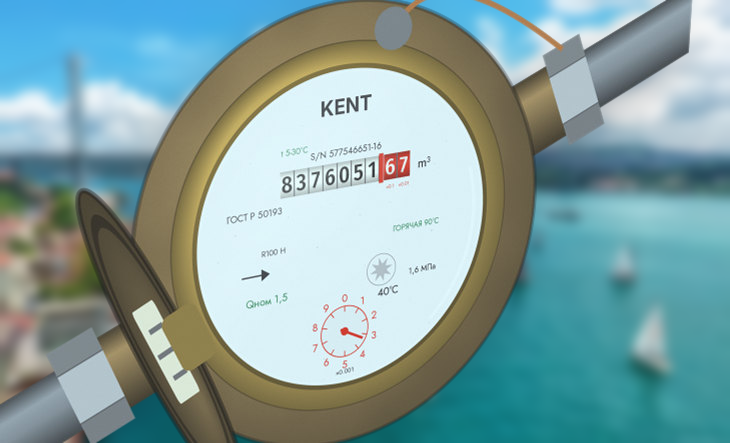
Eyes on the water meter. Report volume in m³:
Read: 8376051.673 m³
